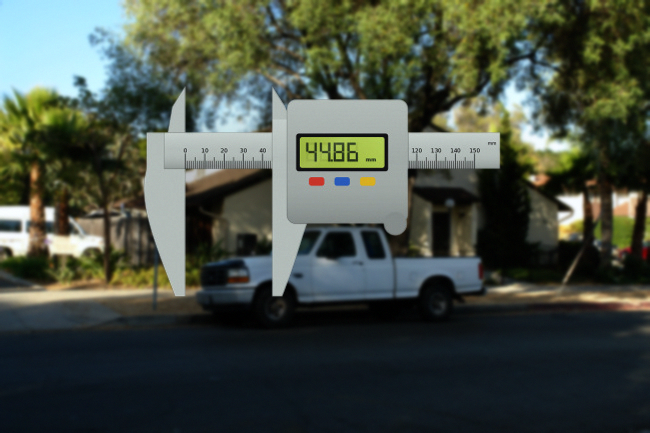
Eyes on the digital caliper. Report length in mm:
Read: 44.86 mm
